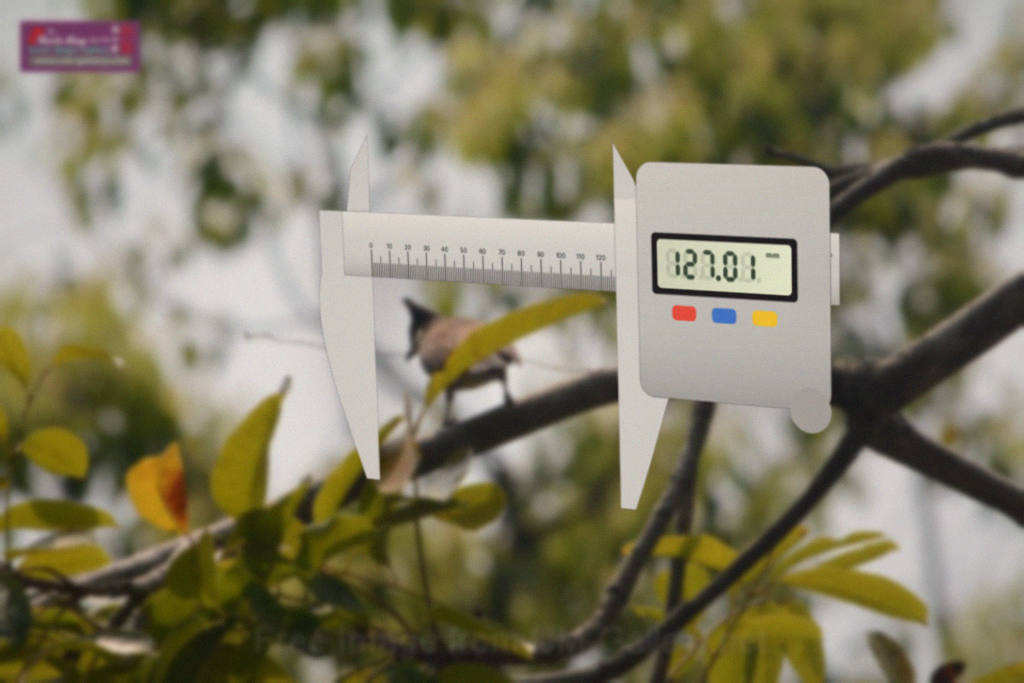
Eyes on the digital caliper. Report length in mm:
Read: 127.01 mm
